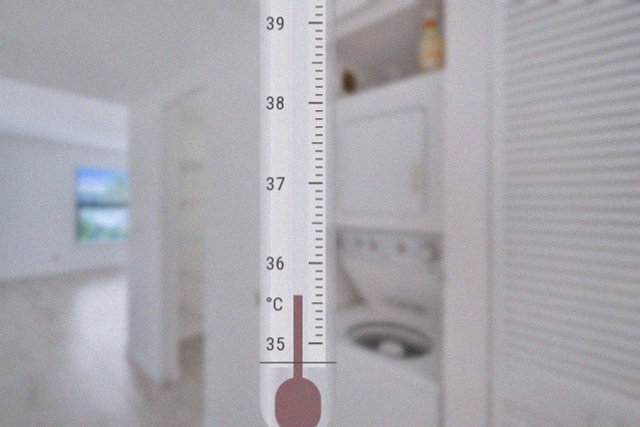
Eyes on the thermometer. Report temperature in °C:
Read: 35.6 °C
